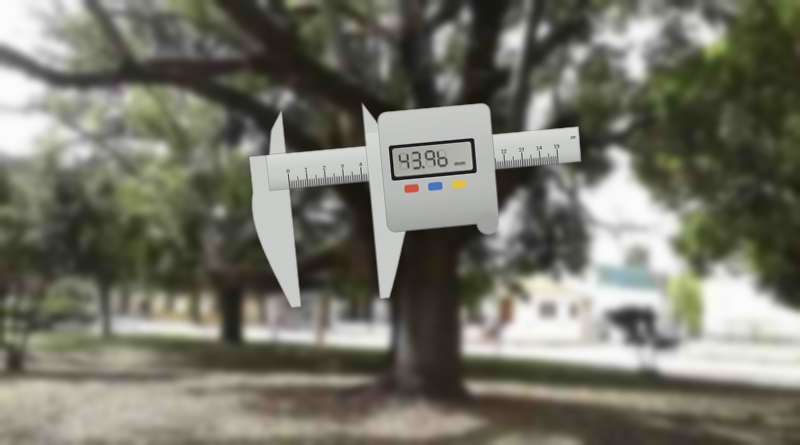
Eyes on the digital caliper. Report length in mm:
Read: 43.96 mm
